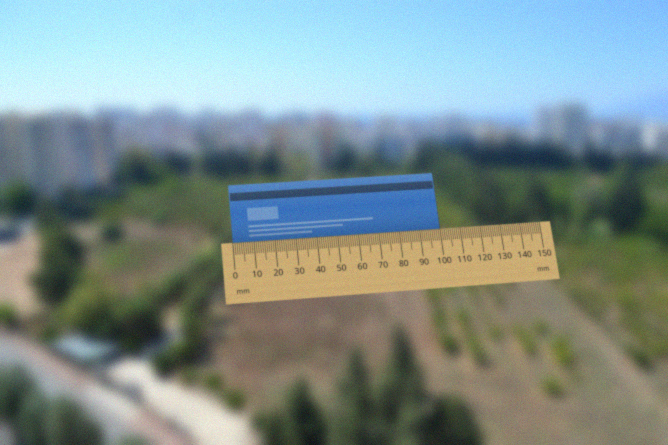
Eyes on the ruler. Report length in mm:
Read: 100 mm
